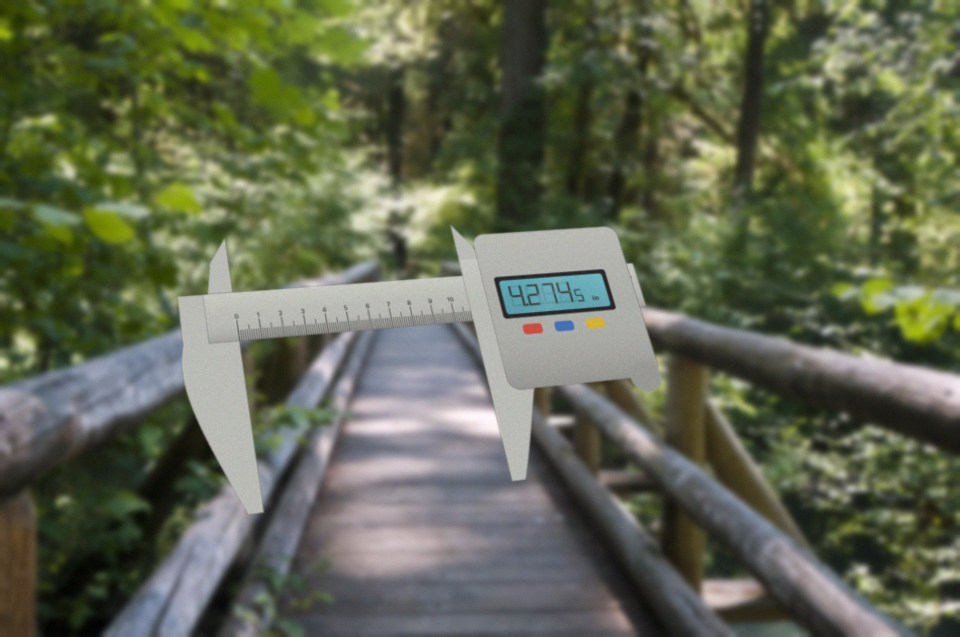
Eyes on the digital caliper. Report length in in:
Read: 4.2745 in
